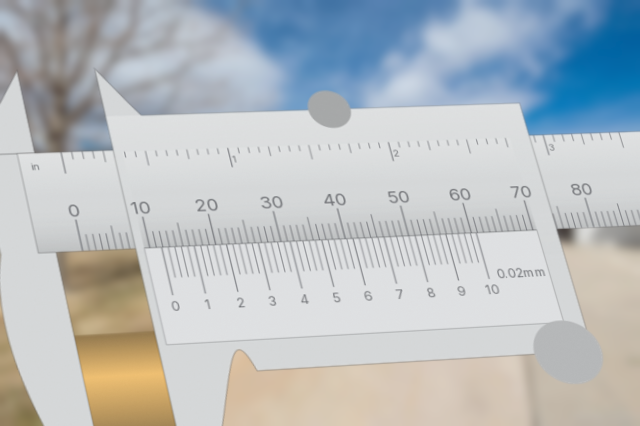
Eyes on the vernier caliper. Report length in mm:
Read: 11.8 mm
